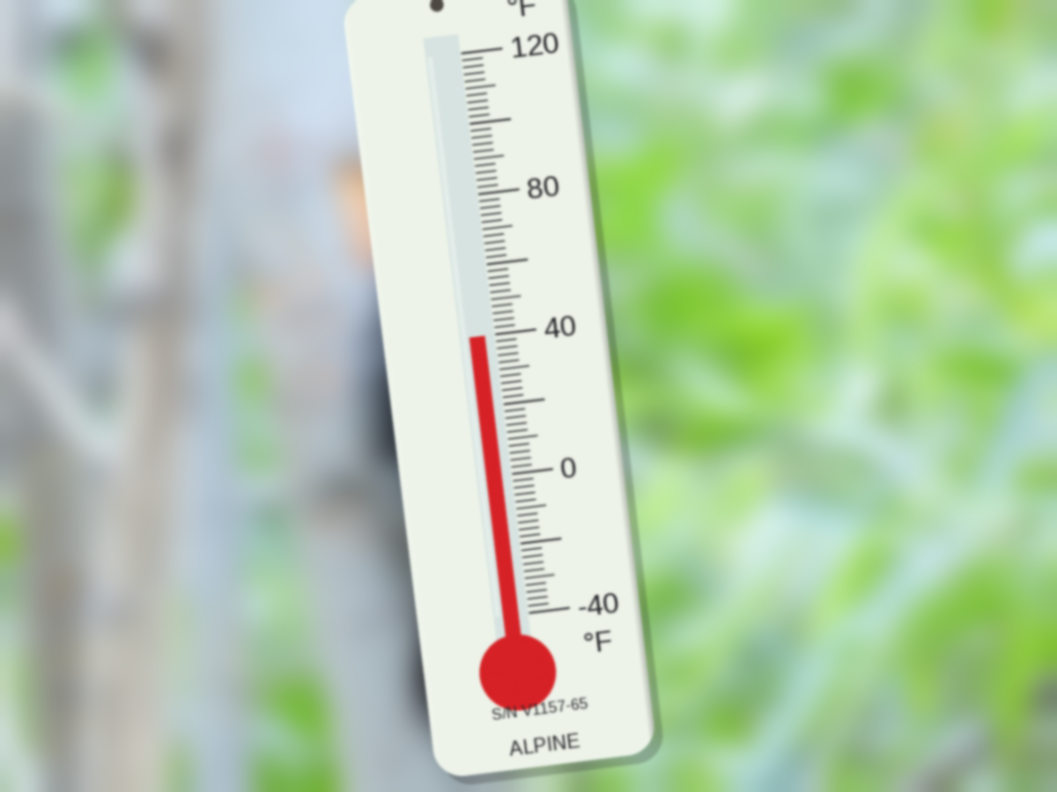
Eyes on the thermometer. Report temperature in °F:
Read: 40 °F
